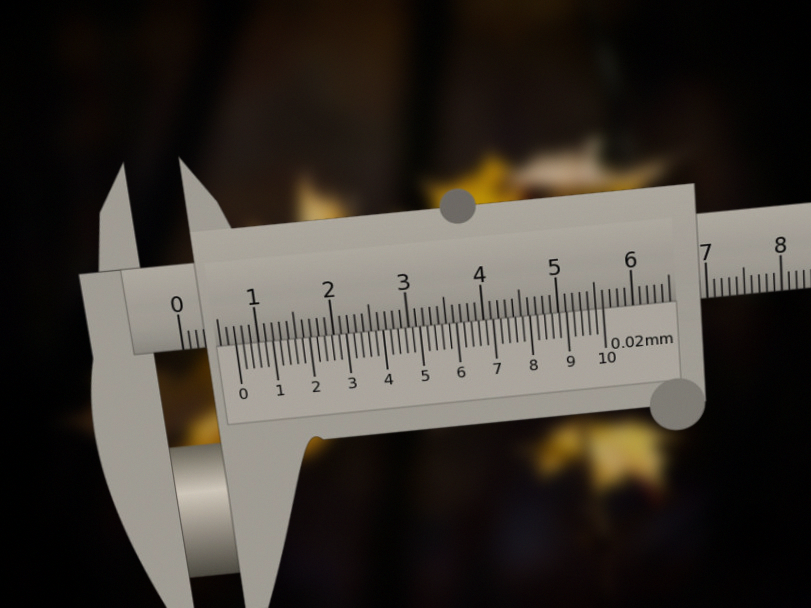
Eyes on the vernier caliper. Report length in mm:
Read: 7.0 mm
